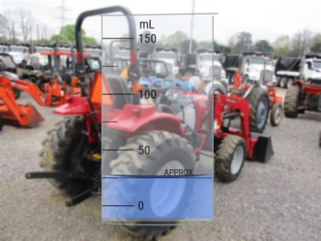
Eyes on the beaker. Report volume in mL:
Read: 25 mL
